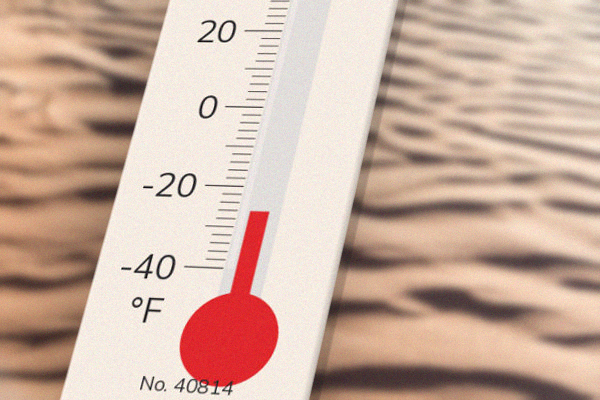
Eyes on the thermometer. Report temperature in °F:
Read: -26 °F
